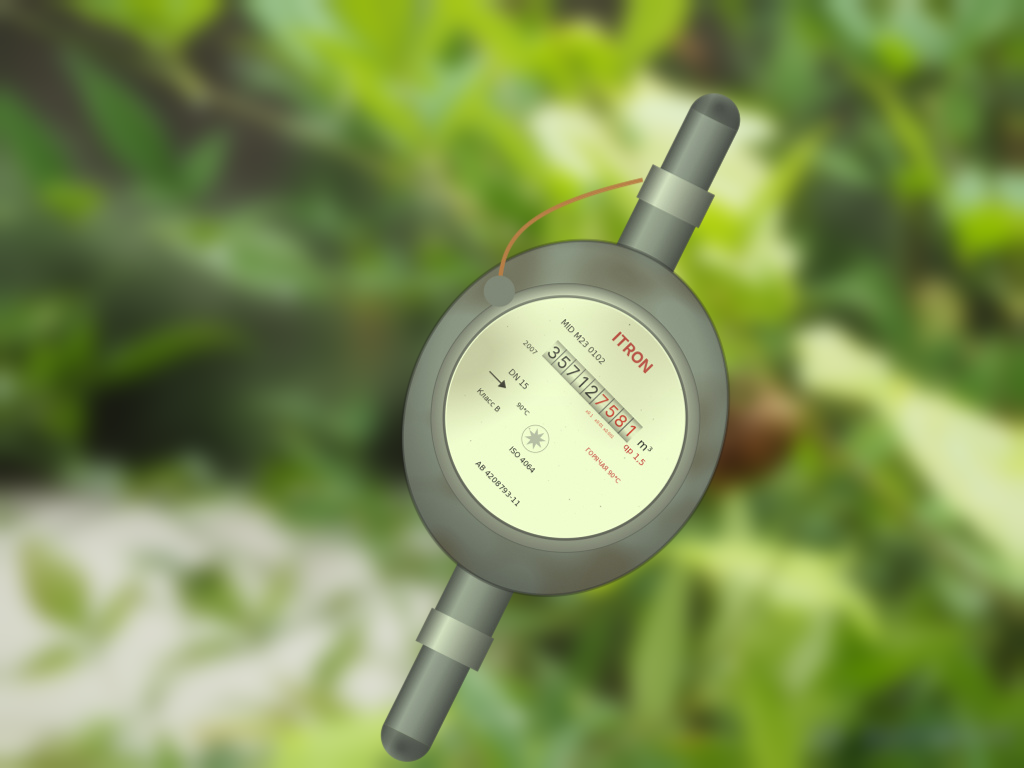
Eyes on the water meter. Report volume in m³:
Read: 35712.7581 m³
